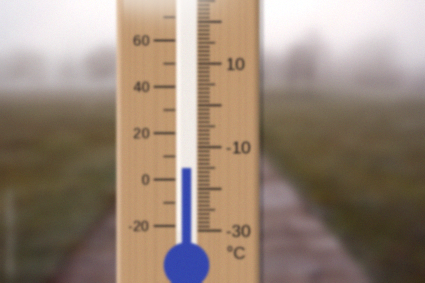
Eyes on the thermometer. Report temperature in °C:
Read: -15 °C
